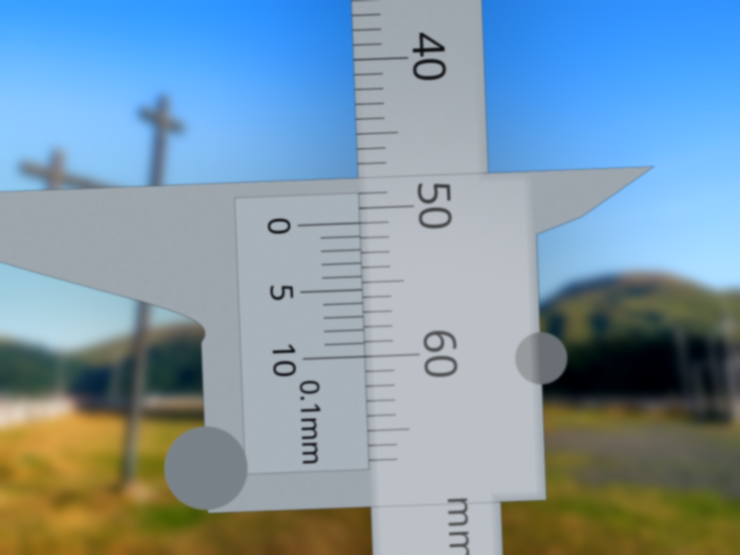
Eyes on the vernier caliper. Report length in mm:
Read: 51.0 mm
